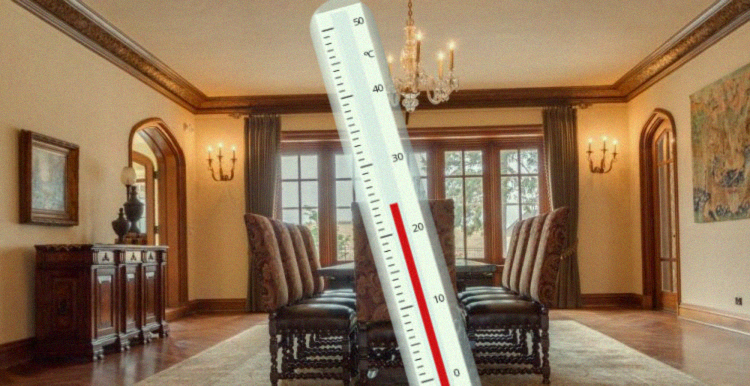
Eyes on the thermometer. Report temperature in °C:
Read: 24 °C
